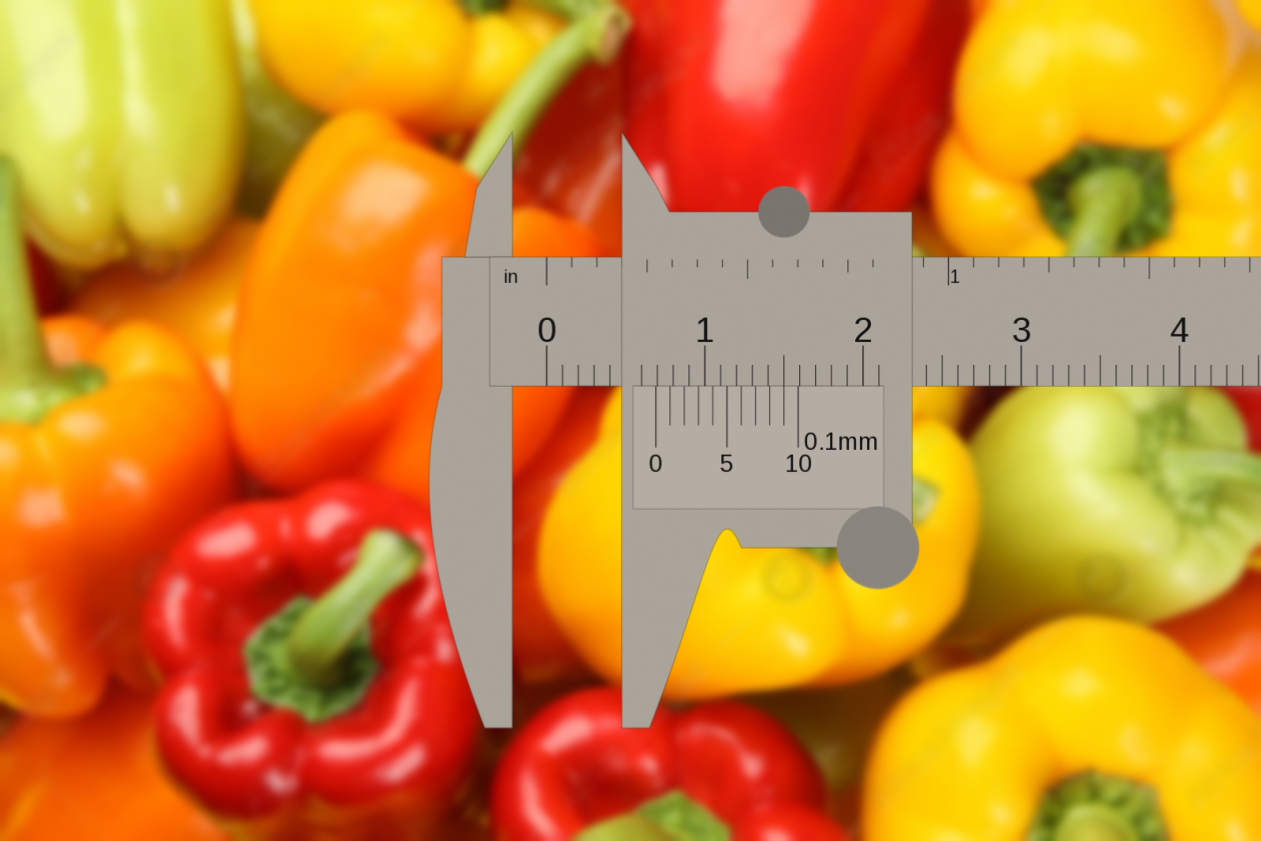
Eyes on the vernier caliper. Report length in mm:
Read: 6.9 mm
